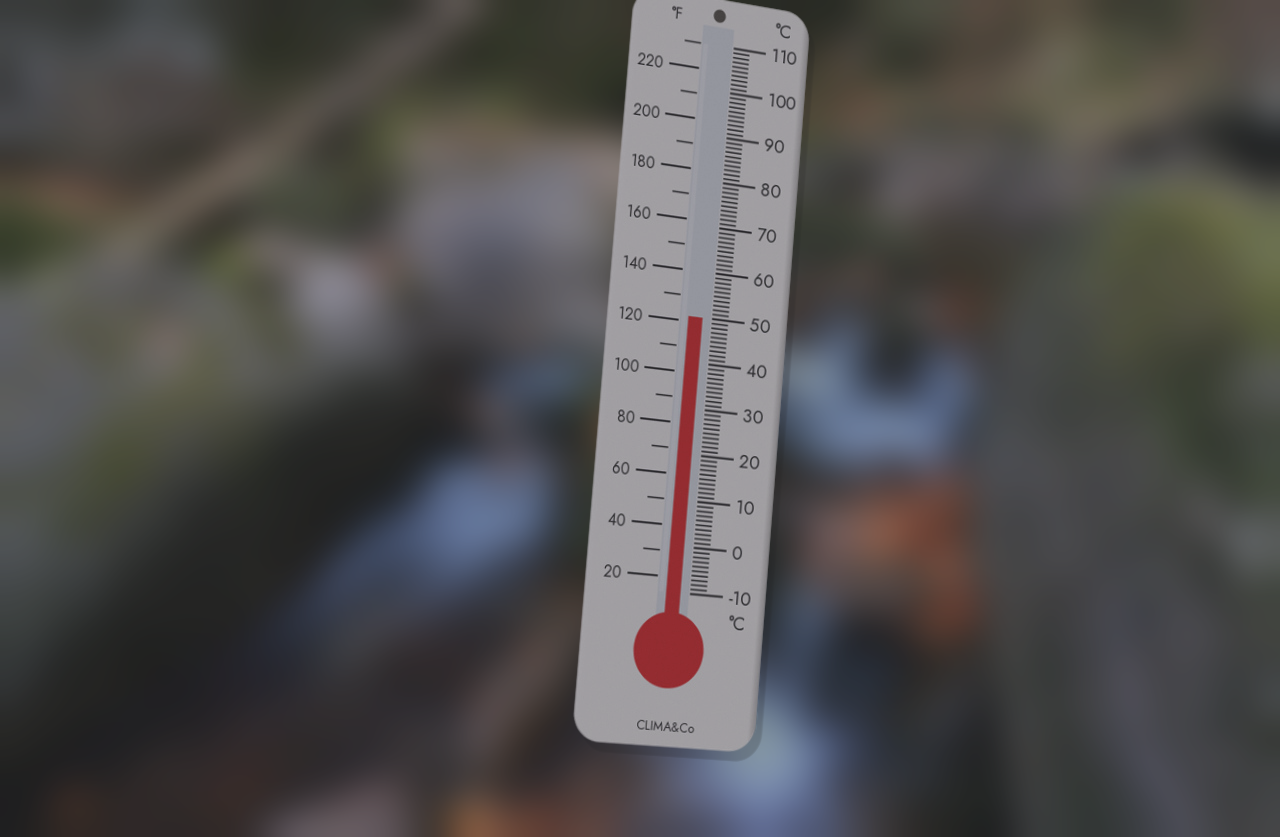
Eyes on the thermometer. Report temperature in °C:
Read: 50 °C
